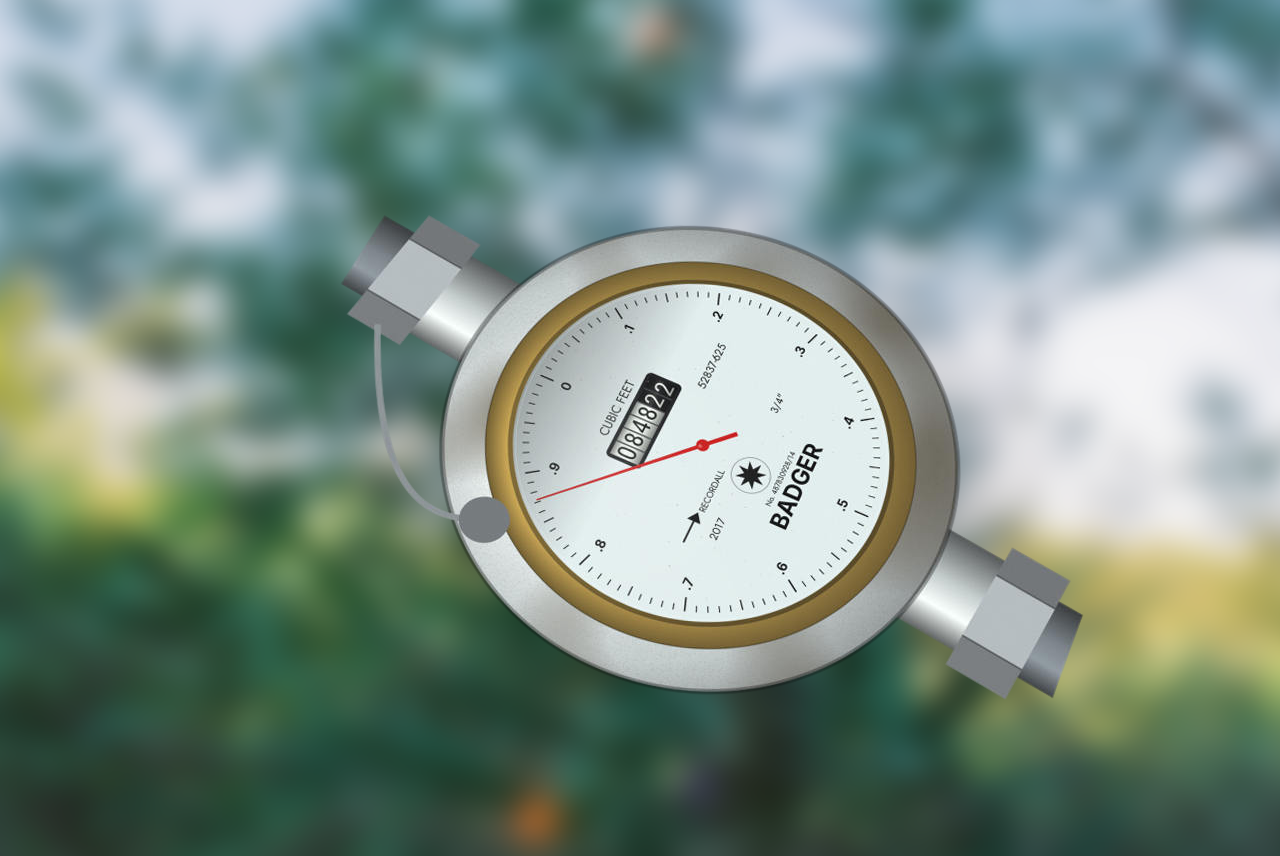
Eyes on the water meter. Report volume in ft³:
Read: 84821.87 ft³
